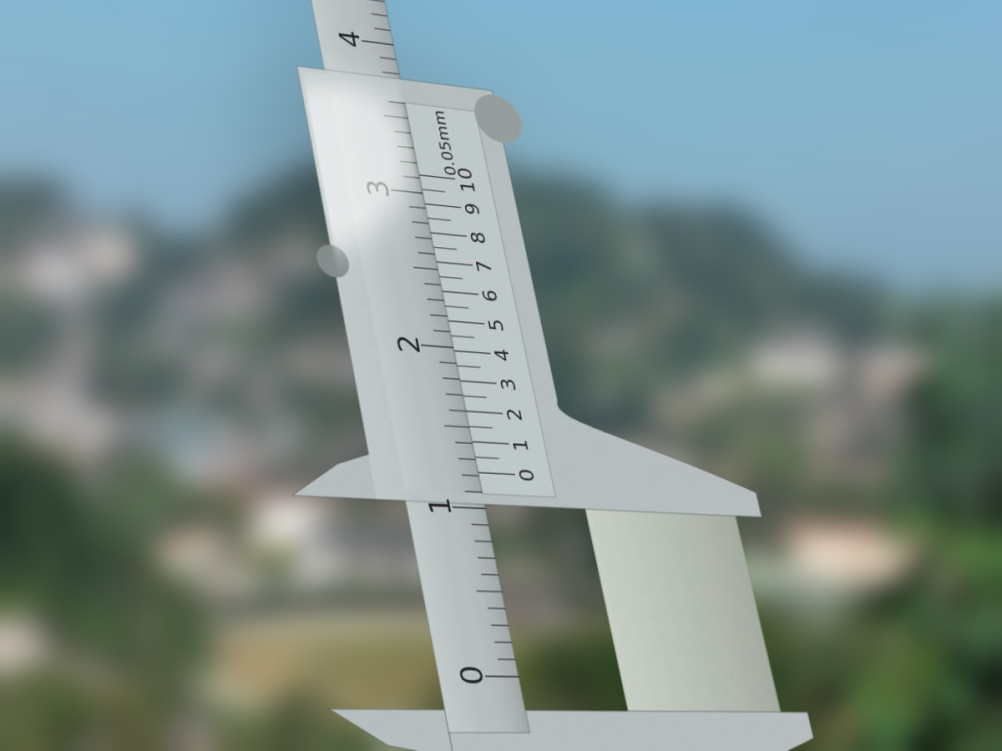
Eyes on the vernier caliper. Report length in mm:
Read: 12.2 mm
